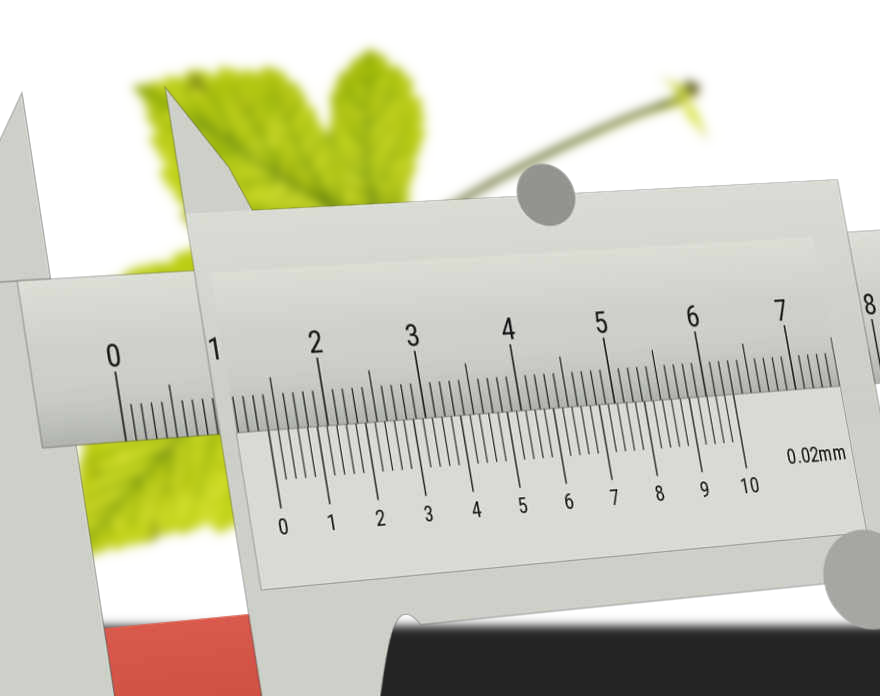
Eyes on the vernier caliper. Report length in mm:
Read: 14.0 mm
